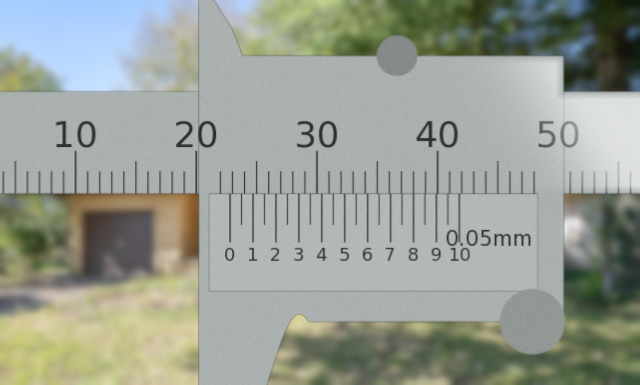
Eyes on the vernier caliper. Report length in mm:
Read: 22.8 mm
